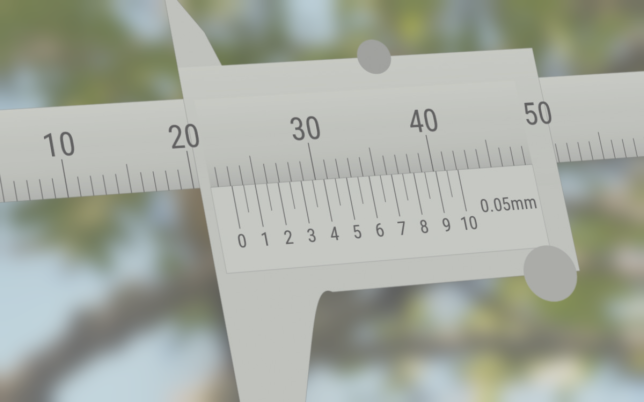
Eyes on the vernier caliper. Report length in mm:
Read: 23.1 mm
